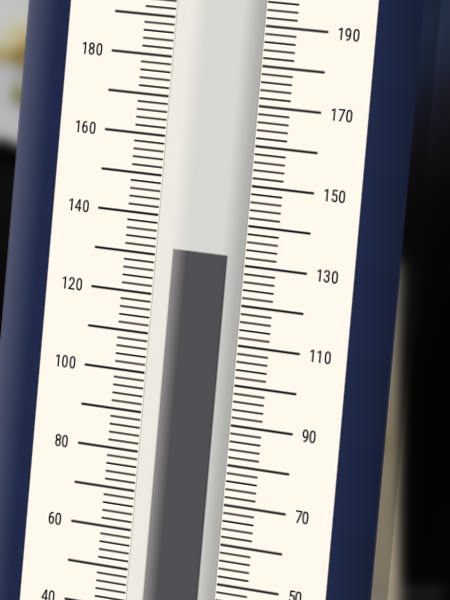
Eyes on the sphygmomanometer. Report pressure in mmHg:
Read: 132 mmHg
